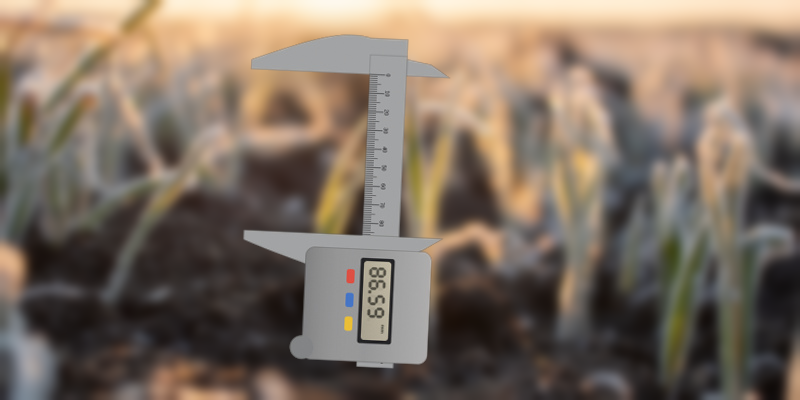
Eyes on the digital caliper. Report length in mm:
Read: 86.59 mm
